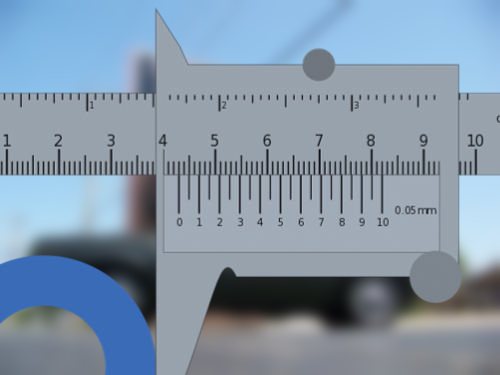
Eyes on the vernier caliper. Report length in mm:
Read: 43.0 mm
